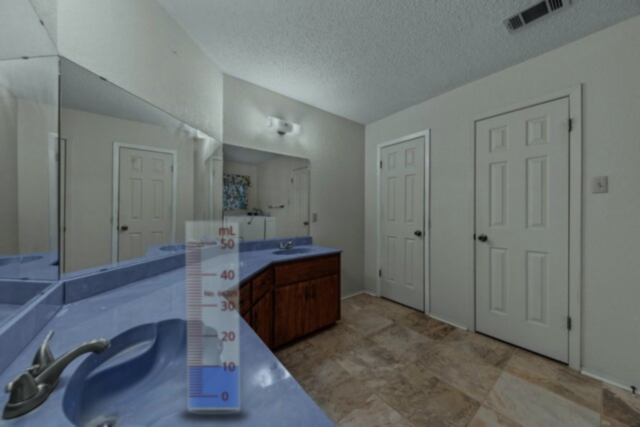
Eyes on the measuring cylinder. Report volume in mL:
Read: 10 mL
